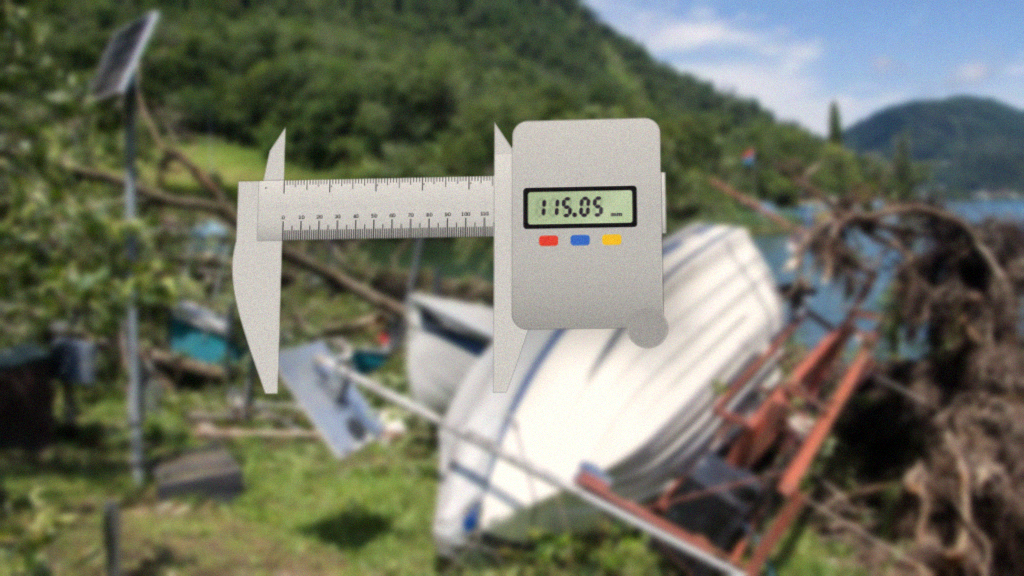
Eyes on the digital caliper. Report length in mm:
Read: 115.05 mm
